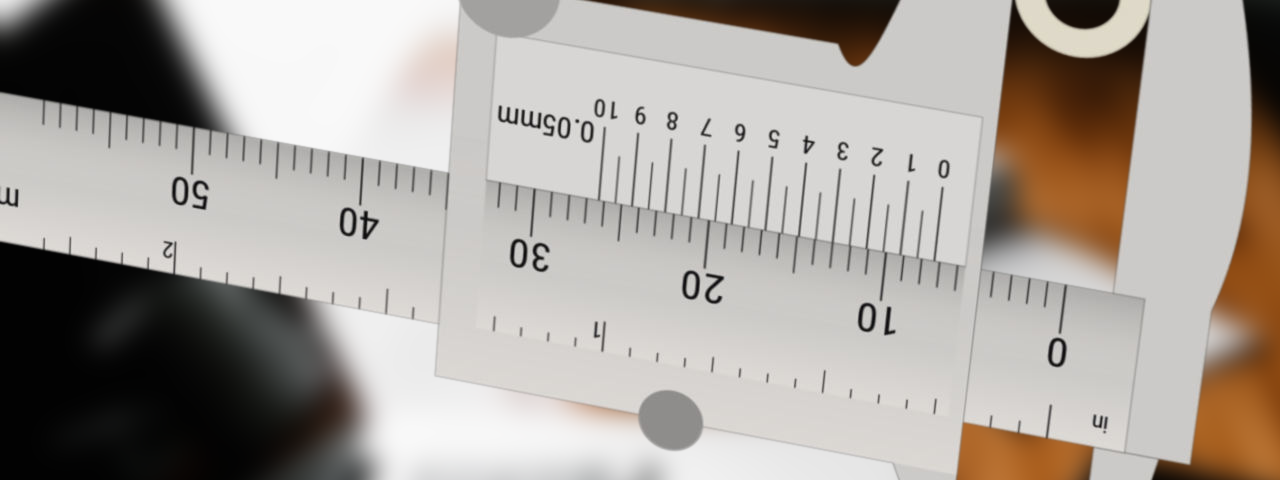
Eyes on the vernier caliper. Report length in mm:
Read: 7.3 mm
